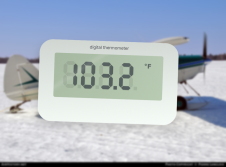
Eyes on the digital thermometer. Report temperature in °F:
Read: 103.2 °F
